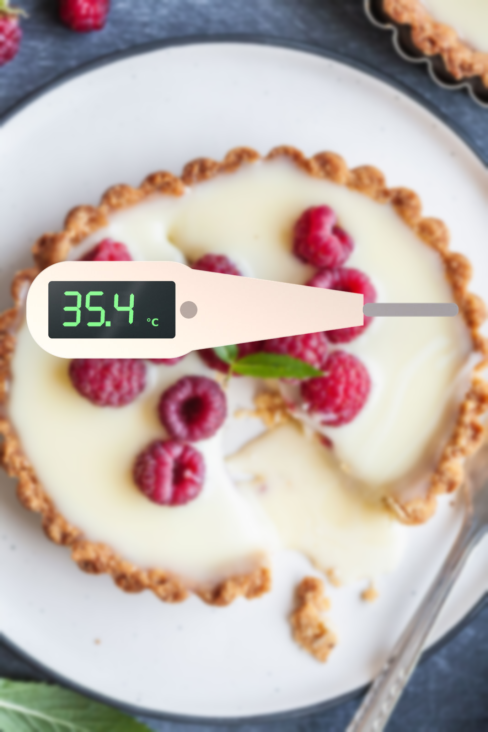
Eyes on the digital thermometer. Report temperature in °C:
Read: 35.4 °C
